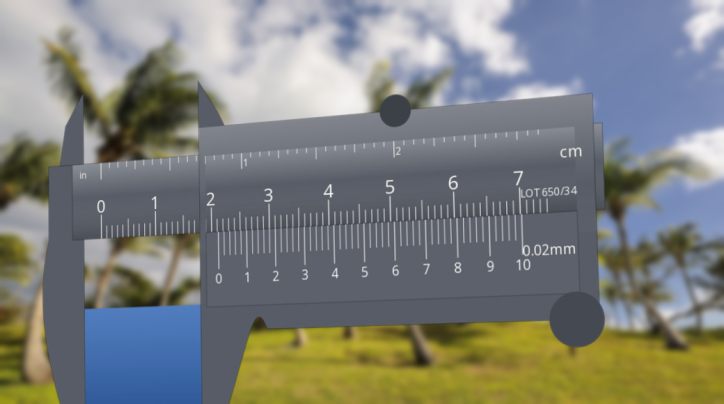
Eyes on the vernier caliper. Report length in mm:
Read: 21.2 mm
